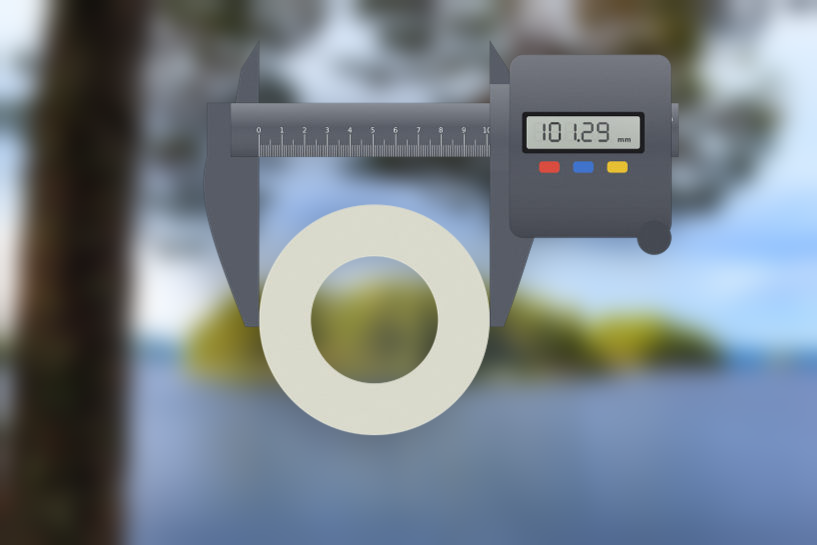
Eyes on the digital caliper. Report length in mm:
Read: 101.29 mm
